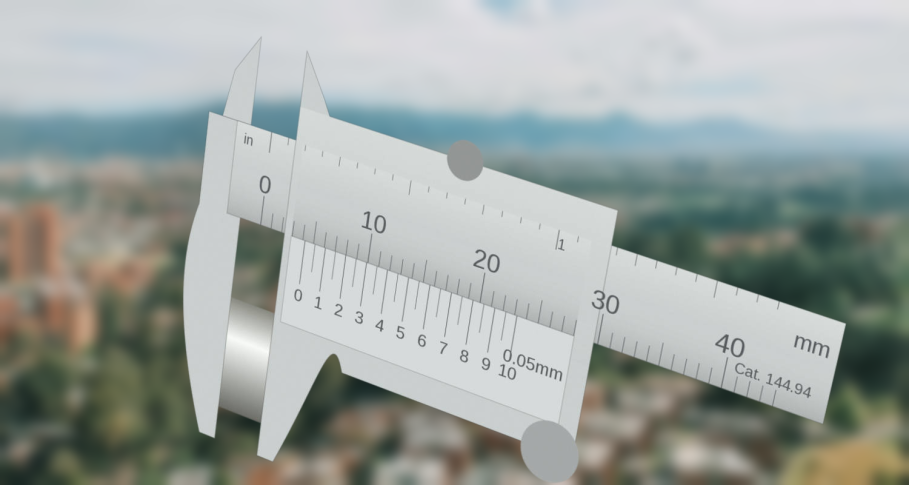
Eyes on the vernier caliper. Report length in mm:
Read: 4.2 mm
